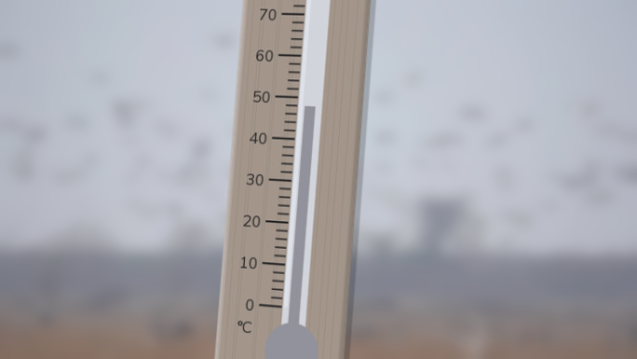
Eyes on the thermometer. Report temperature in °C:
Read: 48 °C
